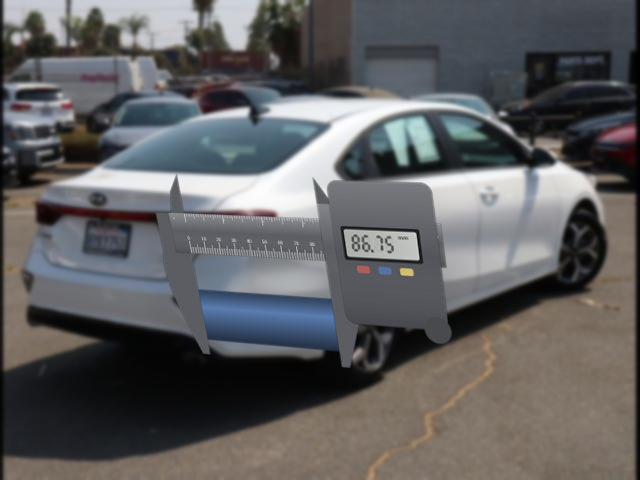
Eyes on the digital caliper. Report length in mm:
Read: 86.75 mm
